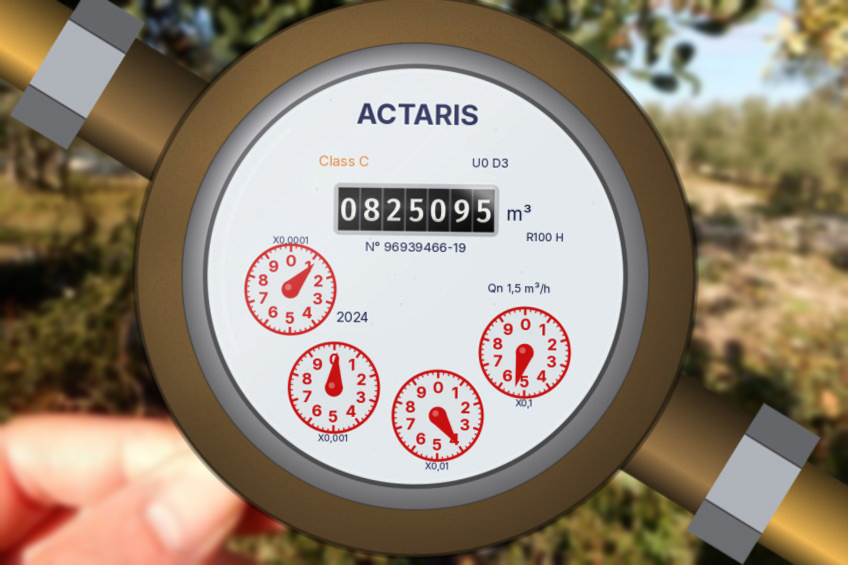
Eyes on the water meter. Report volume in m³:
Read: 825095.5401 m³
